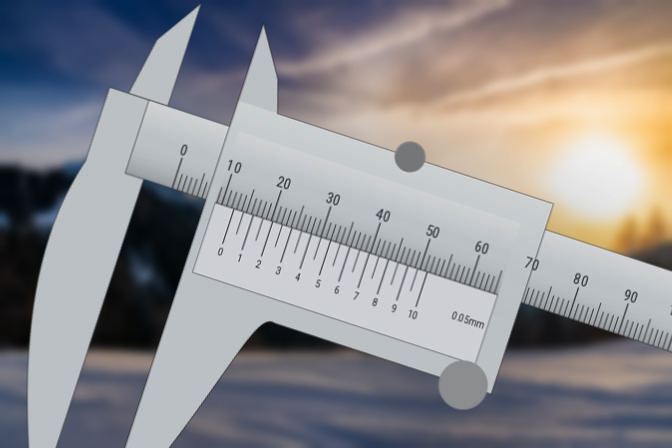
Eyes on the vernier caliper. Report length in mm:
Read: 12.5 mm
